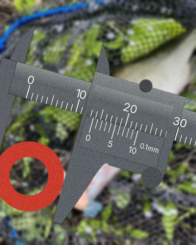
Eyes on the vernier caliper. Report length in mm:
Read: 13.6 mm
